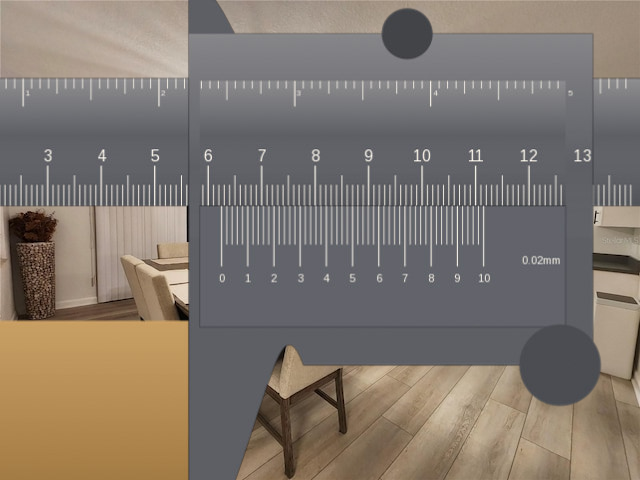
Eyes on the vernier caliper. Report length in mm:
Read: 62.5 mm
